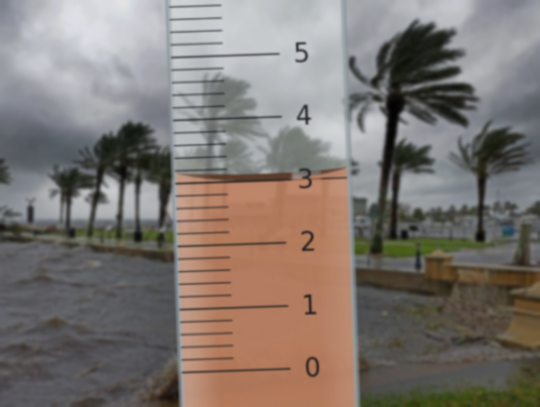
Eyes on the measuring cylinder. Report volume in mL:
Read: 3 mL
